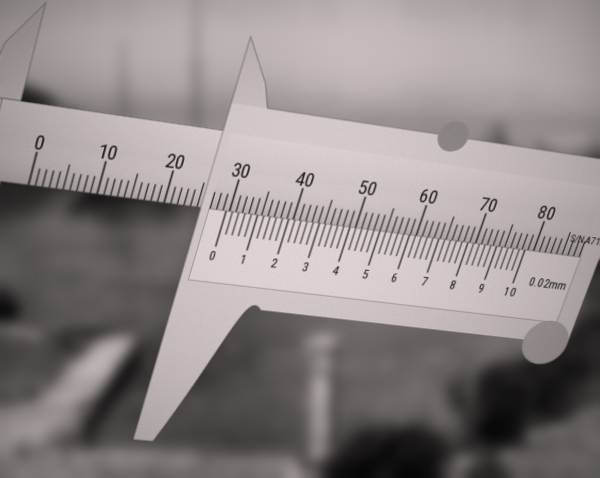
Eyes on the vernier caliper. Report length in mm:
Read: 29.5 mm
